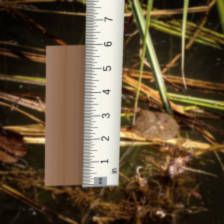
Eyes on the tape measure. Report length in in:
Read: 6 in
